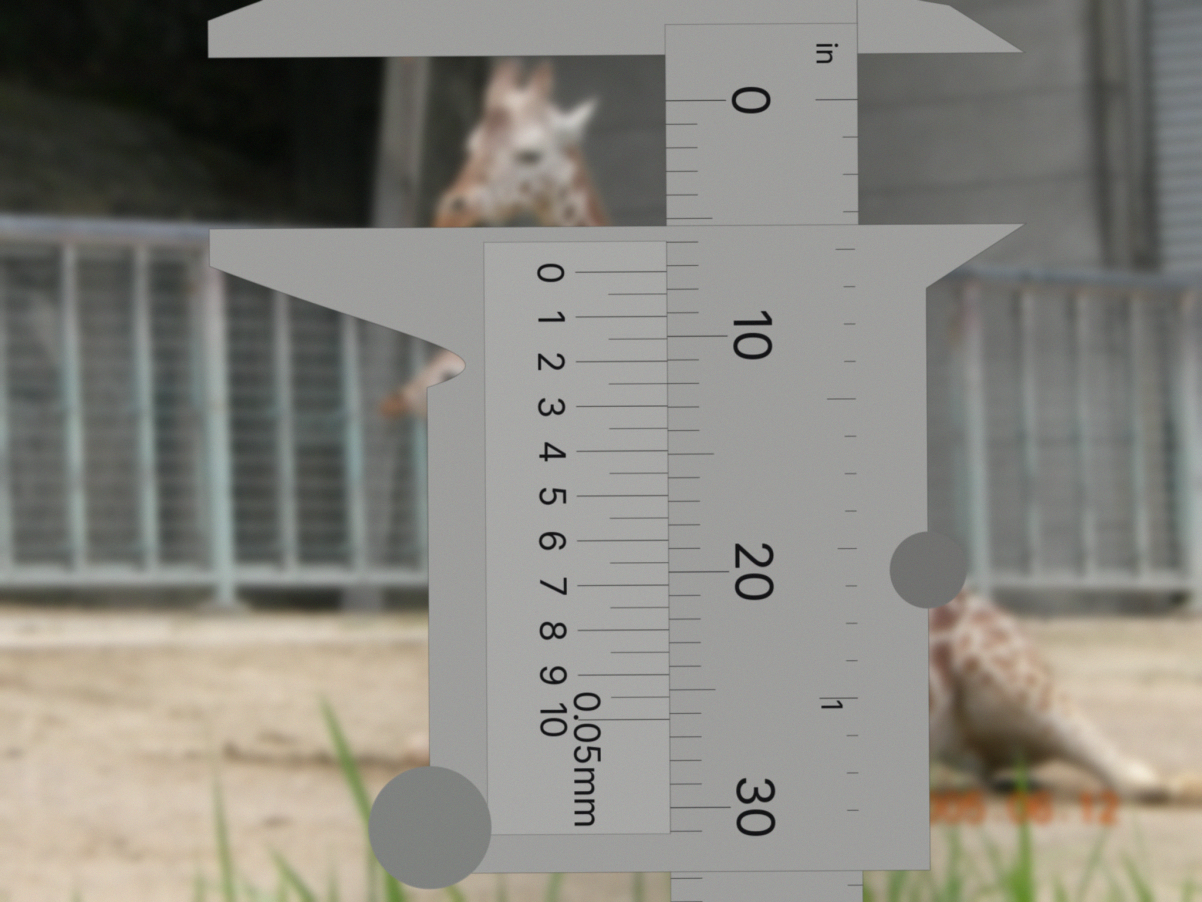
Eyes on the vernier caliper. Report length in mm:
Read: 7.25 mm
